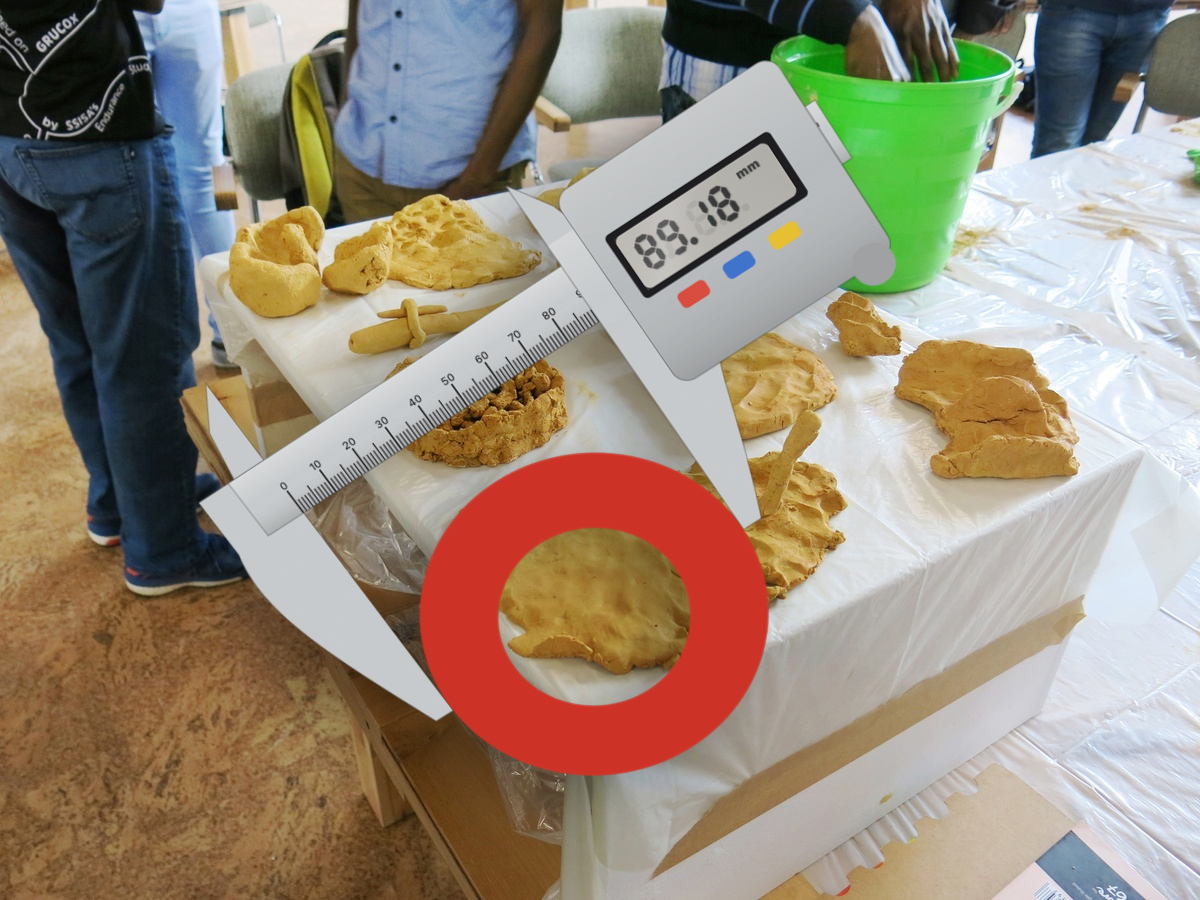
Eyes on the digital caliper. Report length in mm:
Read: 89.18 mm
